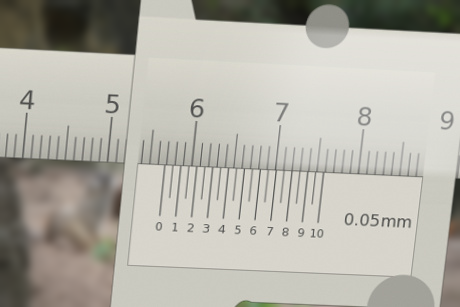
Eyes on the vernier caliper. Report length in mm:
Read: 56.8 mm
